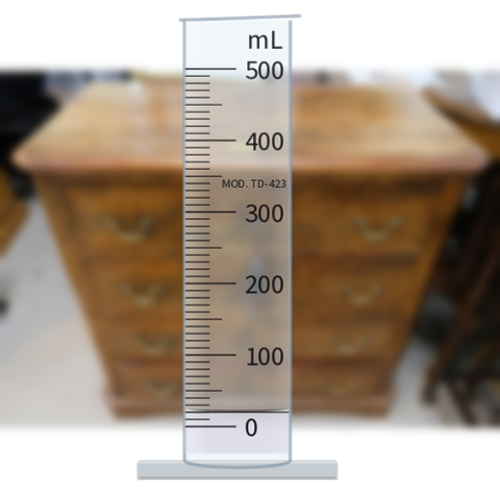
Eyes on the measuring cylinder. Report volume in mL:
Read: 20 mL
